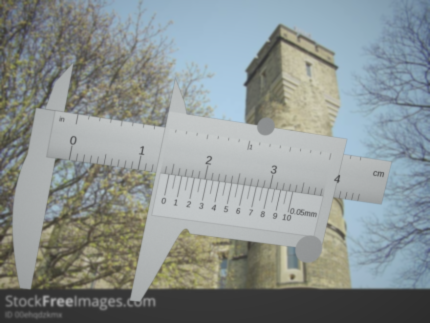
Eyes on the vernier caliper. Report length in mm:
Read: 14.6 mm
